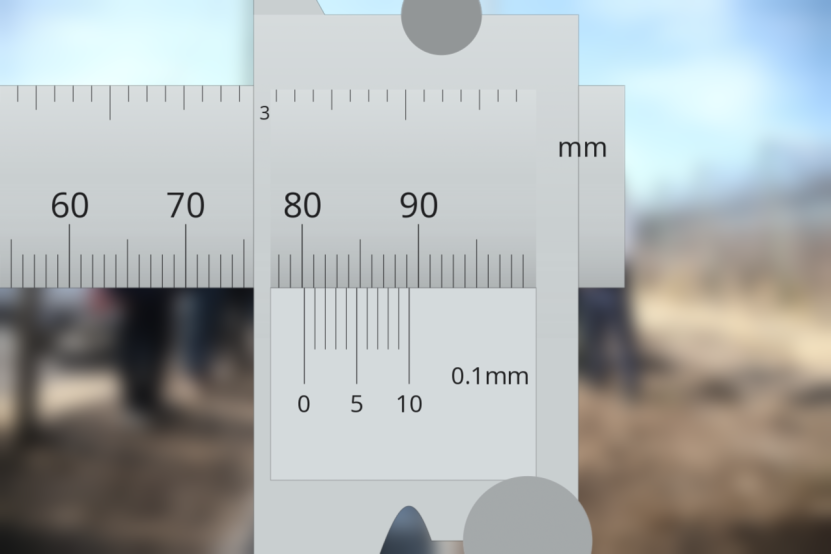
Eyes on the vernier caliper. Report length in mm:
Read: 80.2 mm
